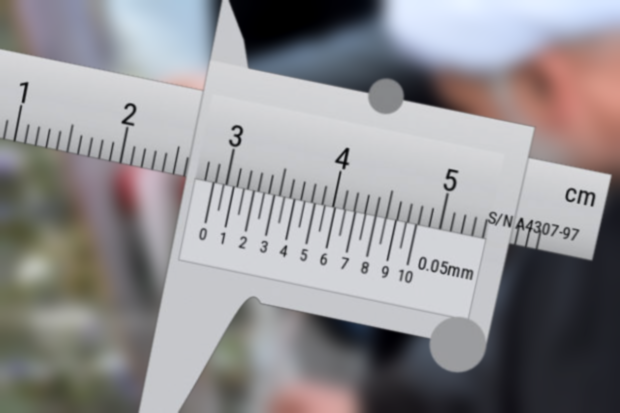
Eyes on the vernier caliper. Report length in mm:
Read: 28.8 mm
